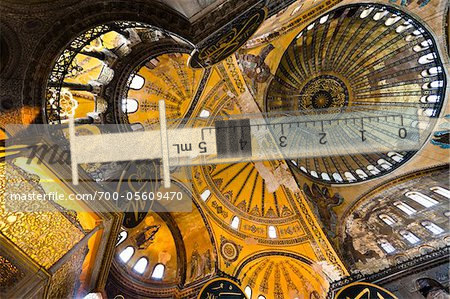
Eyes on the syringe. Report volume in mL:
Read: 3.8 mL
